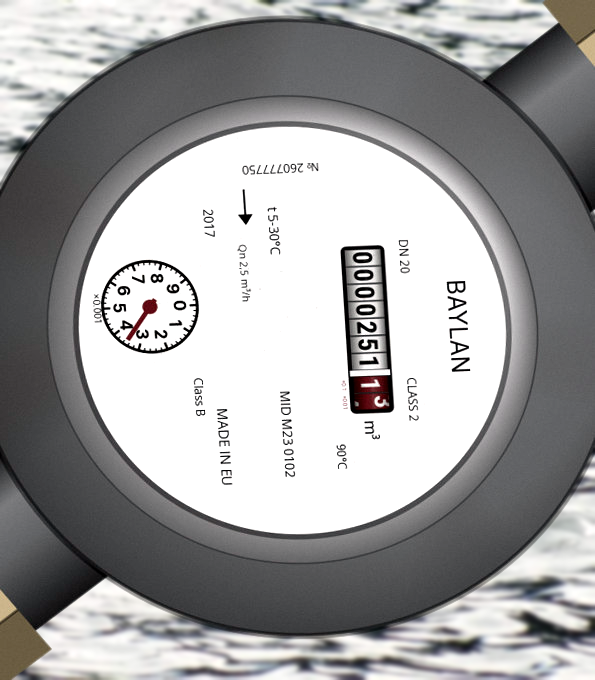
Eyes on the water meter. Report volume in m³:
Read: 251.133 m³
